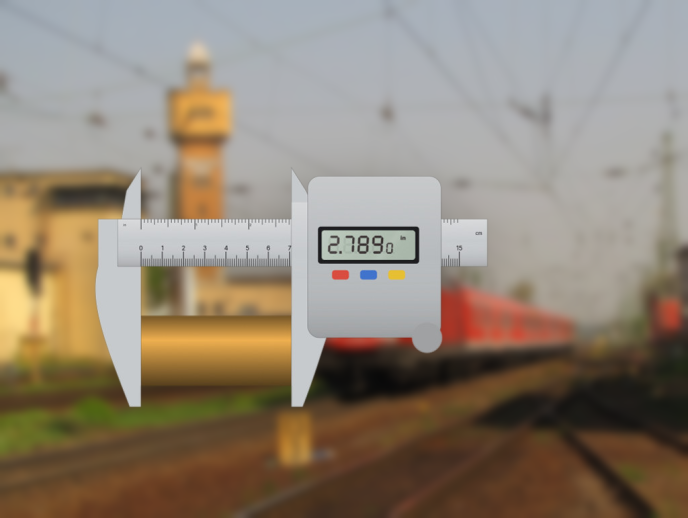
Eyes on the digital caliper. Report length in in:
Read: 2.7890 in
